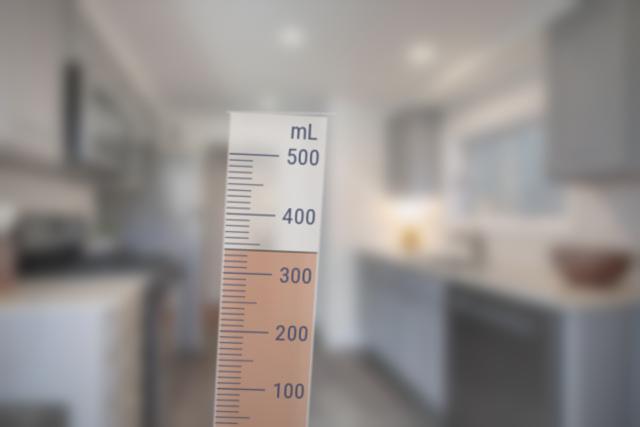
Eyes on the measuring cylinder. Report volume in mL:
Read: 340 mL
